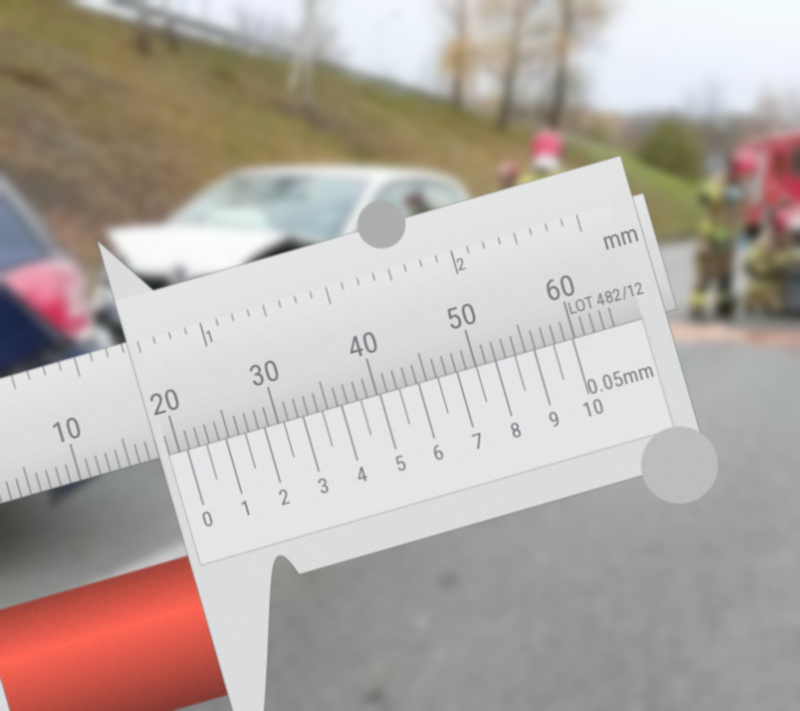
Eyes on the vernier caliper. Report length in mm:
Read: 20.8 mm
